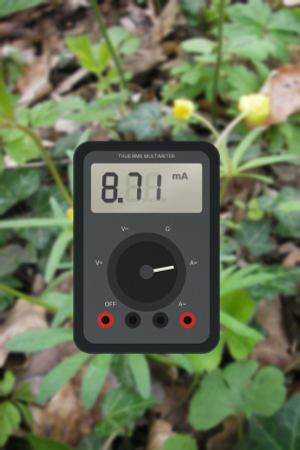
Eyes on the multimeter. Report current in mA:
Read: 8.71 mA
